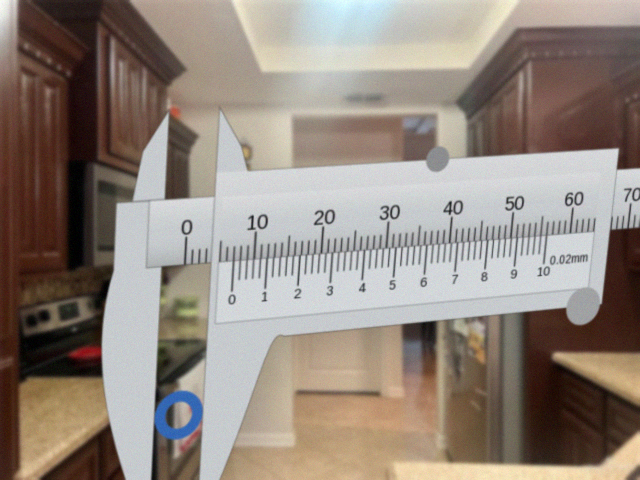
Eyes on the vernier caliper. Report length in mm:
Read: 7.0 mm
